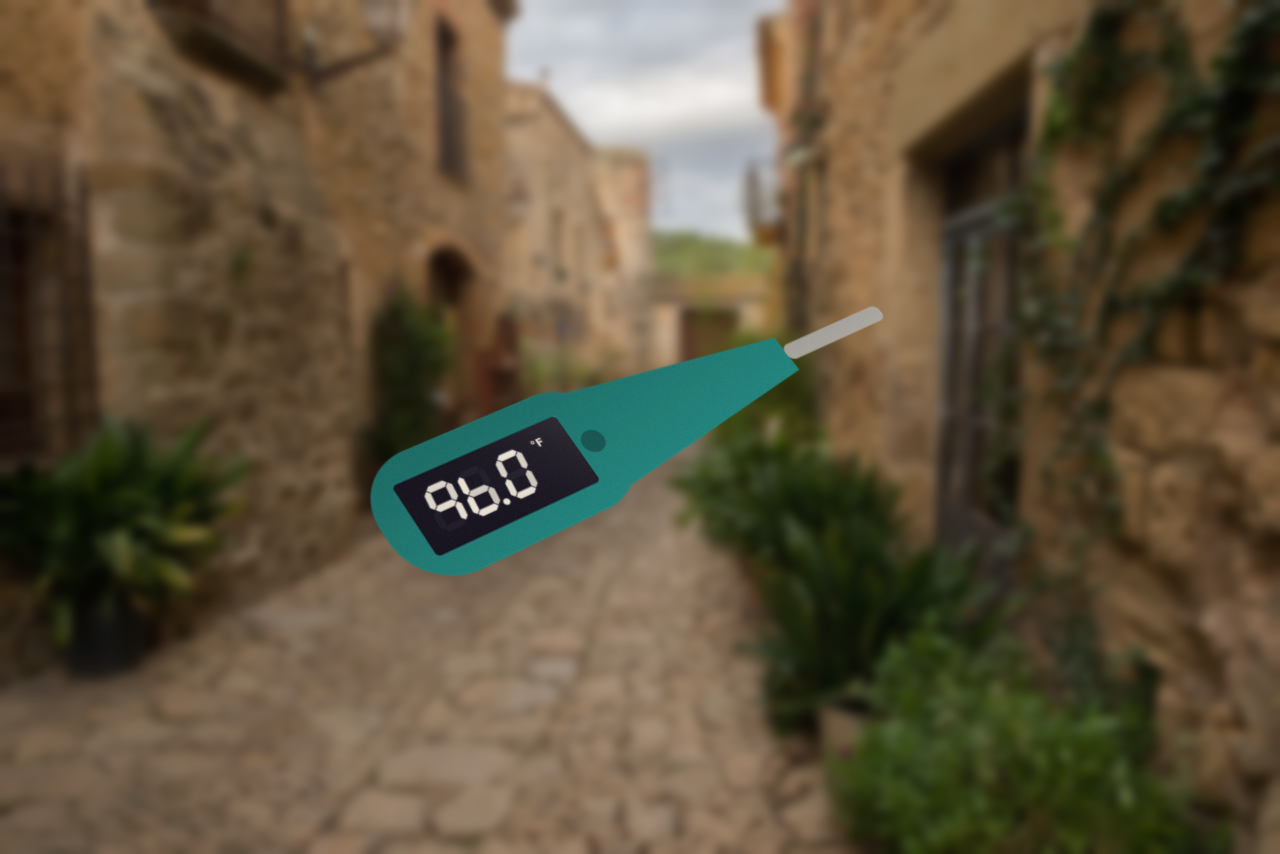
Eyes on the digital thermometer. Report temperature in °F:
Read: 96.0 °F
